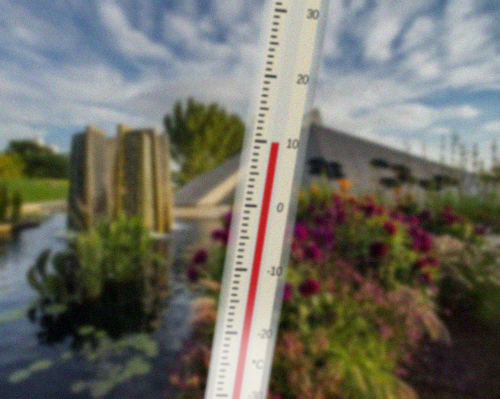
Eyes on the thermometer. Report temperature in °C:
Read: 10 °C
